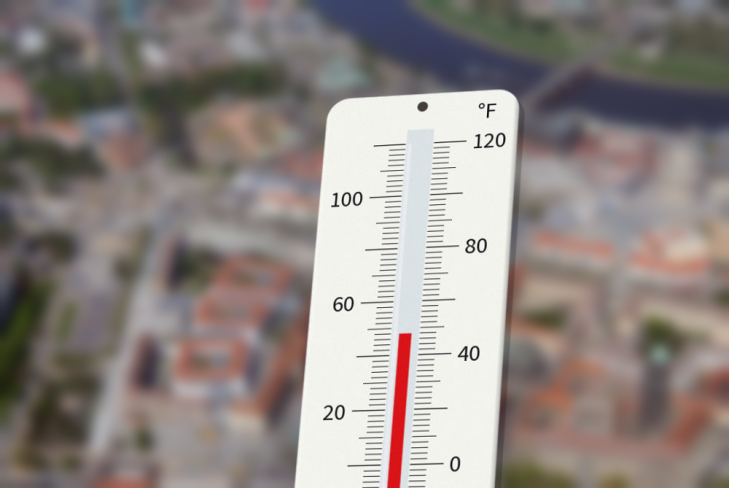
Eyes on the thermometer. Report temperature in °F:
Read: 48 °F
